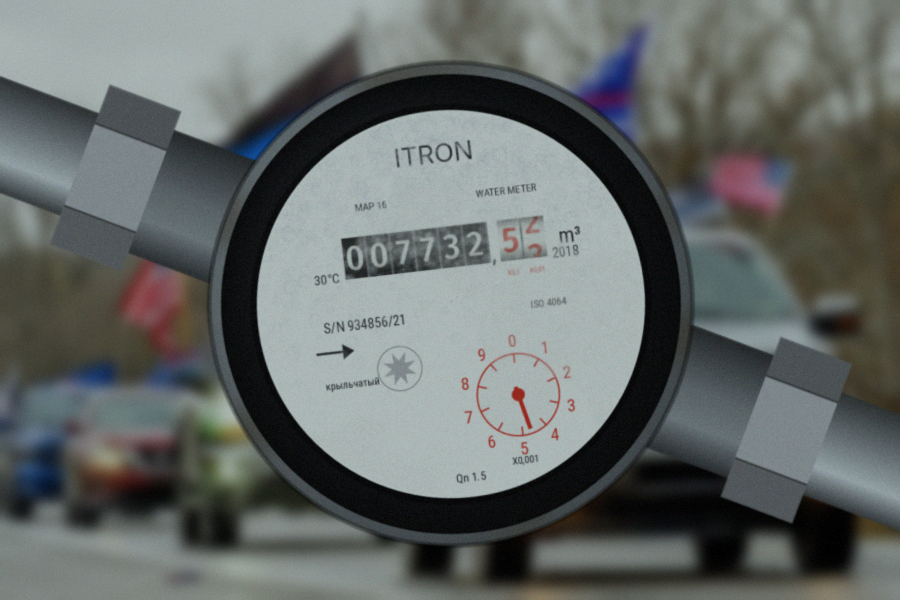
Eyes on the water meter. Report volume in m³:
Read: 7732.524 m³
